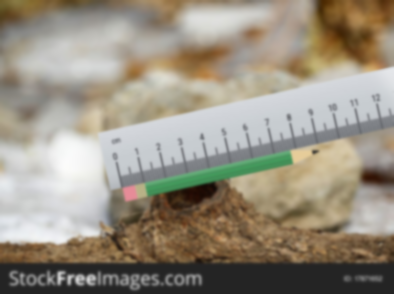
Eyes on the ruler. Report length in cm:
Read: 9 cm
